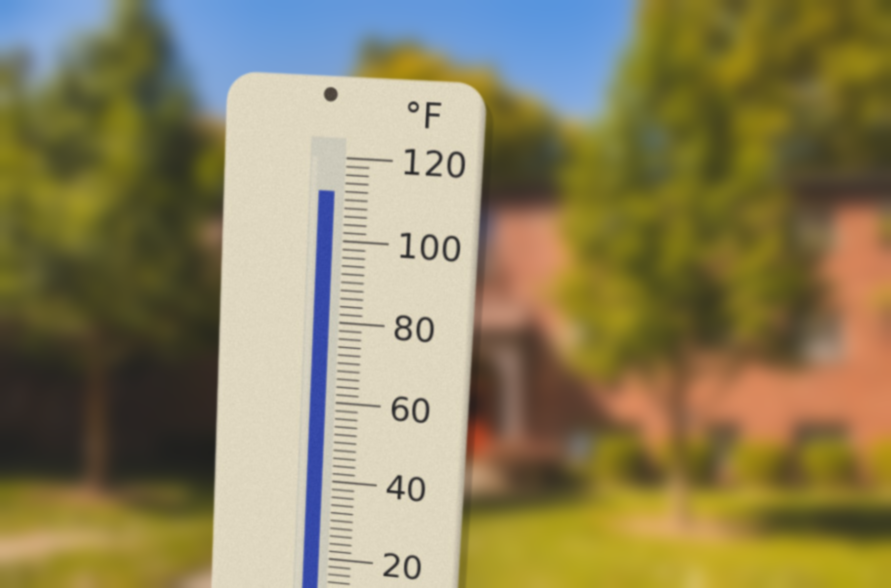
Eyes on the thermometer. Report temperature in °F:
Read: 112 °F
